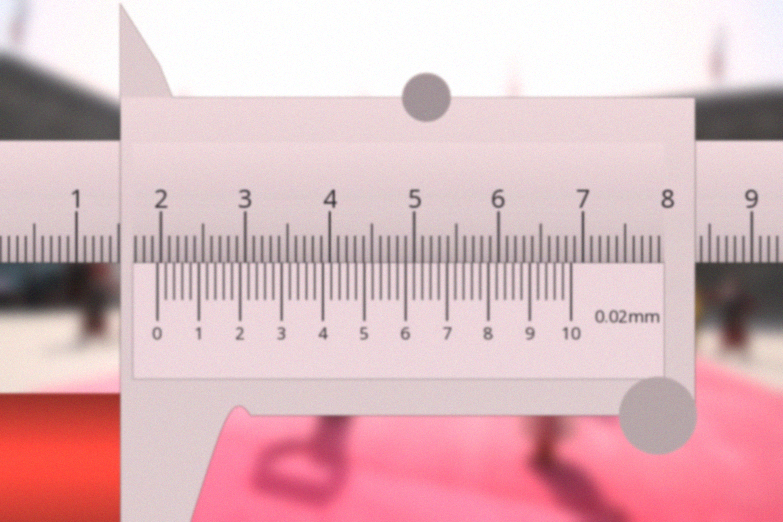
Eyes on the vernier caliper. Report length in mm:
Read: 19.6 mm
